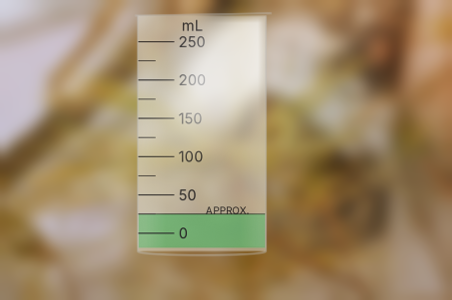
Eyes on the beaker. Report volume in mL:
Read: 25 mL
